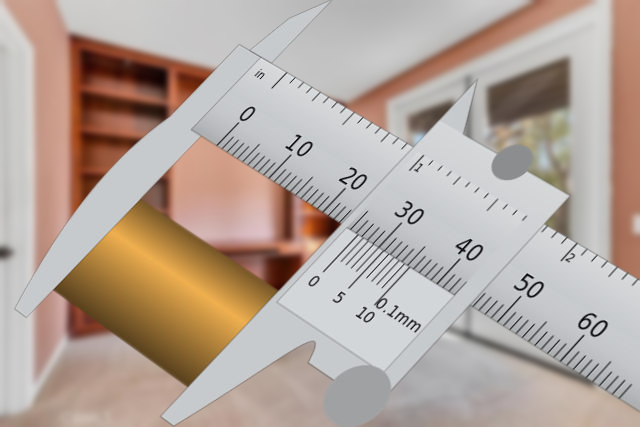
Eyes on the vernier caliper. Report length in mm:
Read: 26.4 mm
